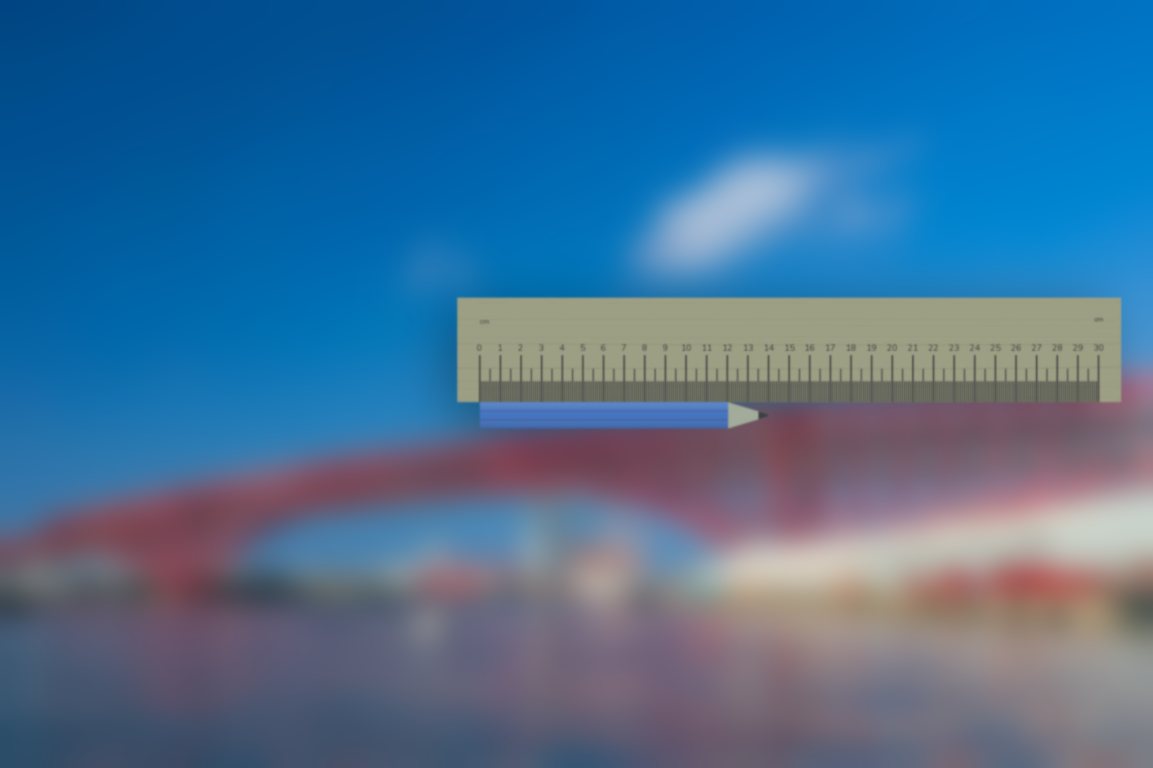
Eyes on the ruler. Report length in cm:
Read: 14 cm
